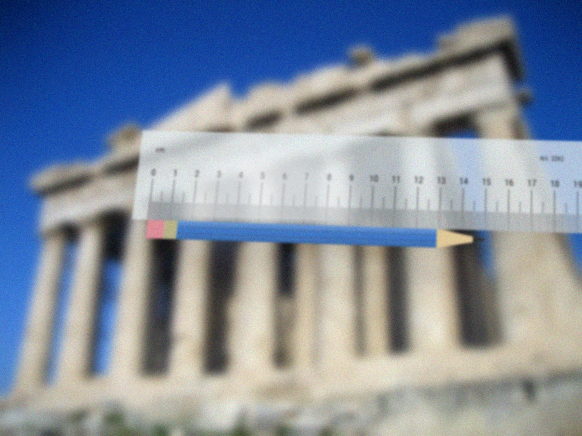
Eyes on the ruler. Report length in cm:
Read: 15 cm
